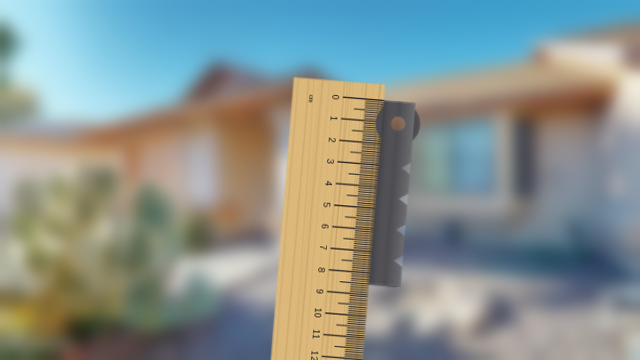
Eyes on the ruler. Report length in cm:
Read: 8.5 cm
